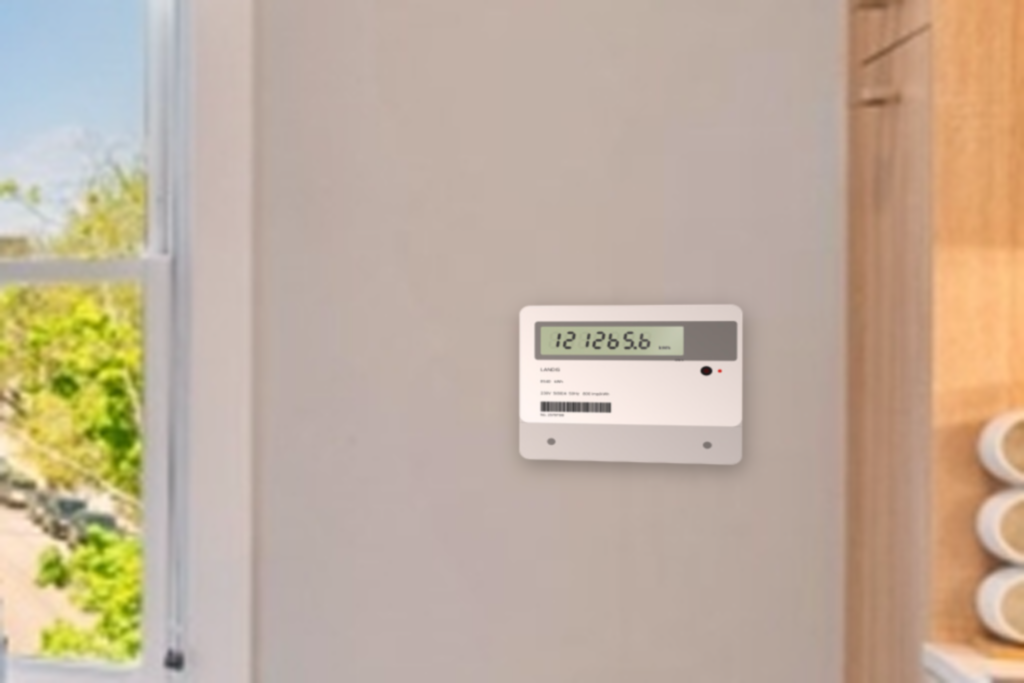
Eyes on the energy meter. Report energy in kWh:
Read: 121265.6 kWh
